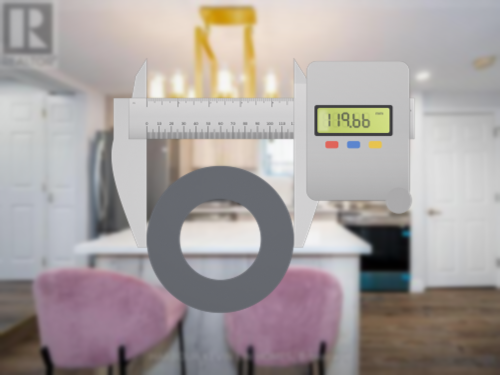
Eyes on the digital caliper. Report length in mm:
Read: 119.66 mm
